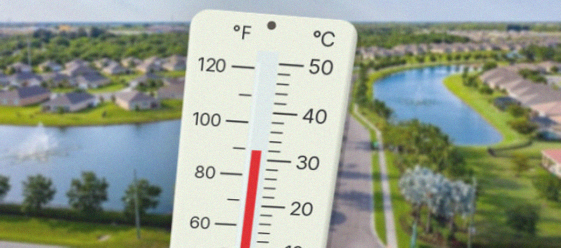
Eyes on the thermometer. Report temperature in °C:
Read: 32 °C
